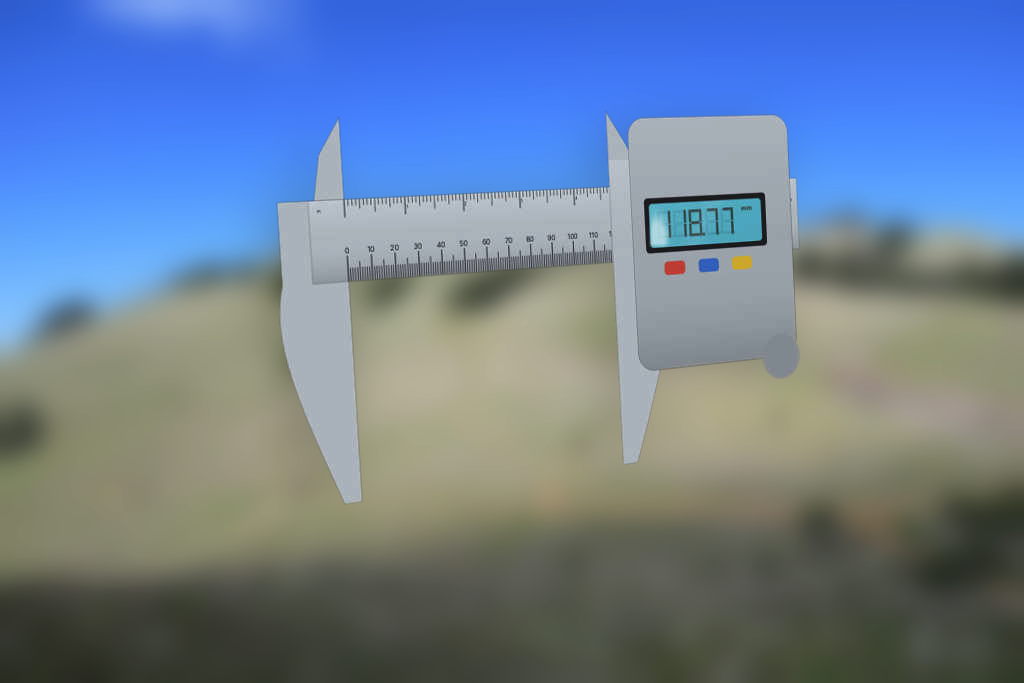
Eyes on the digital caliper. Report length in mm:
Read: 118.77 mm
